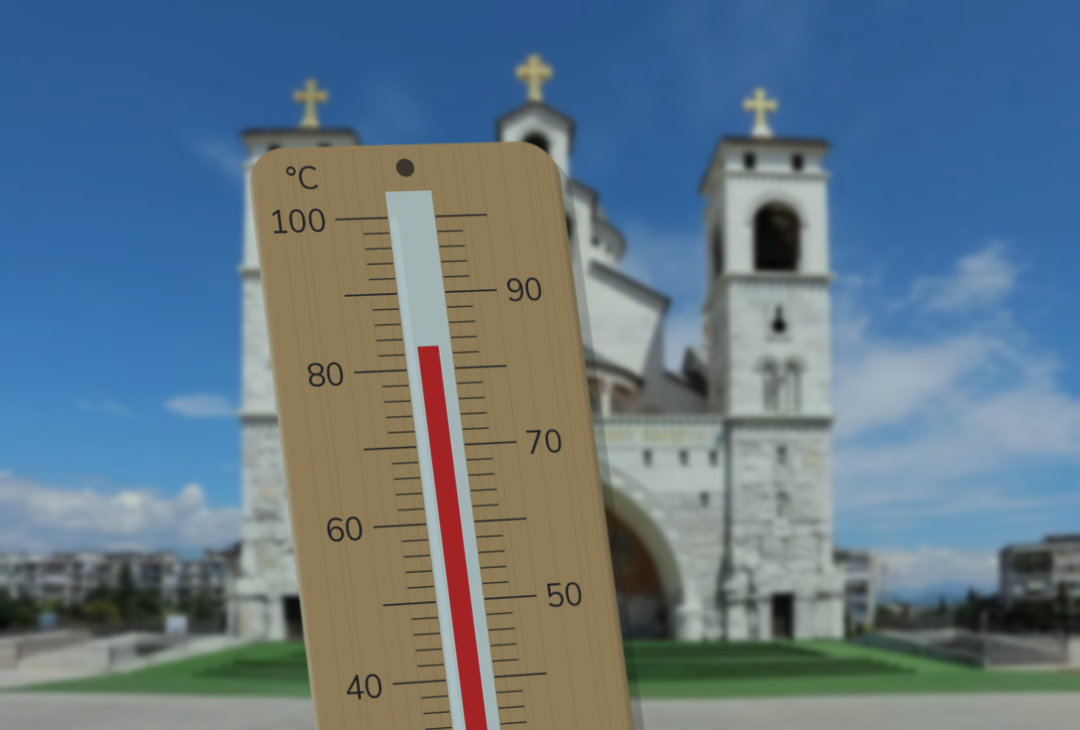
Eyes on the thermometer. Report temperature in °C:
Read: 83 °C
